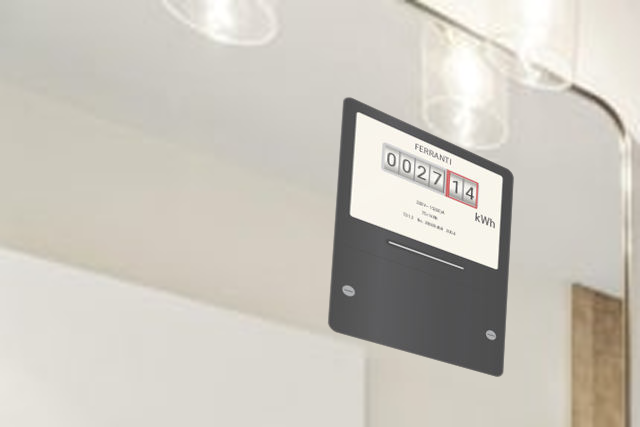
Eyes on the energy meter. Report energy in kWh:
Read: 27.14 kWh
